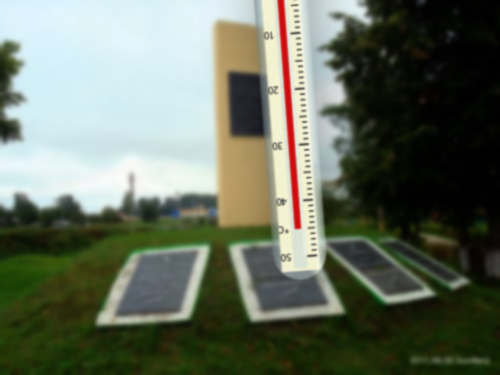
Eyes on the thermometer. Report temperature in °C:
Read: 45 °C
